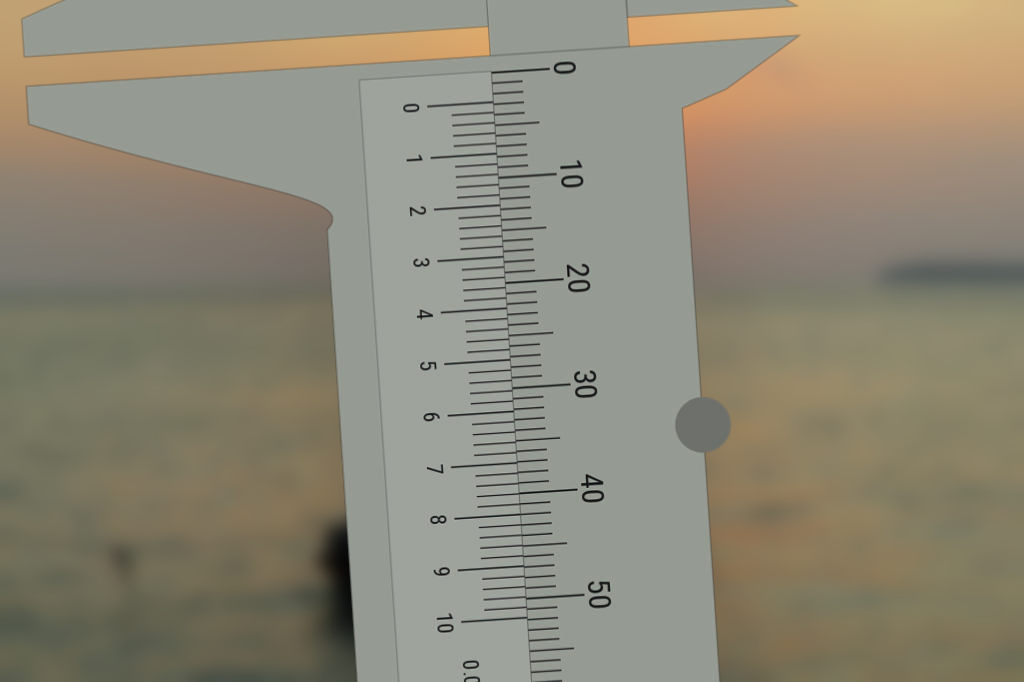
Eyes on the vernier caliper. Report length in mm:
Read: 2.8 mm
